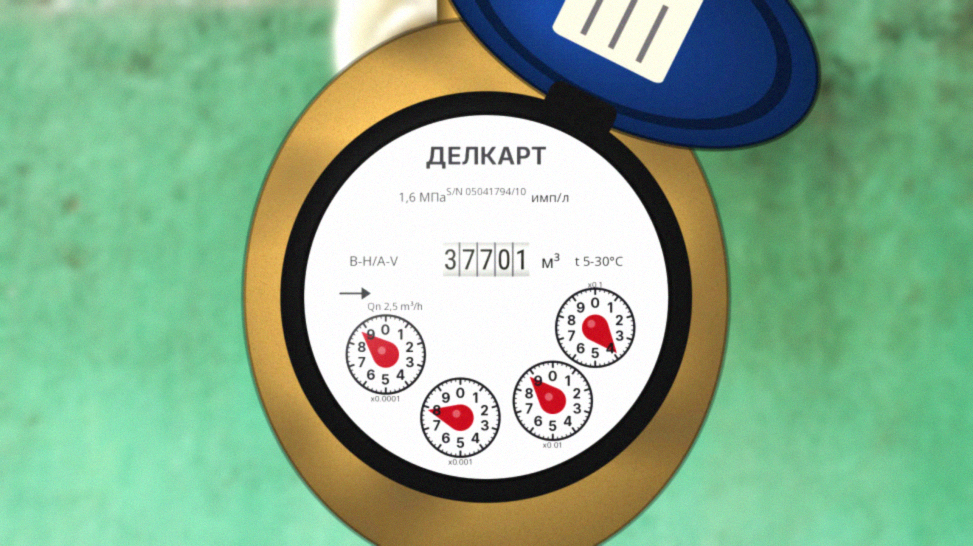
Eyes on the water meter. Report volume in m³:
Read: 37701.3878 m³
